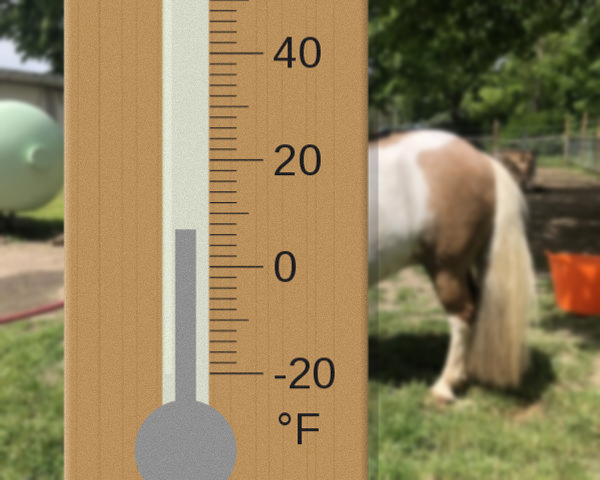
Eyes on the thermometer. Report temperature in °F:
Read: 7 °F
